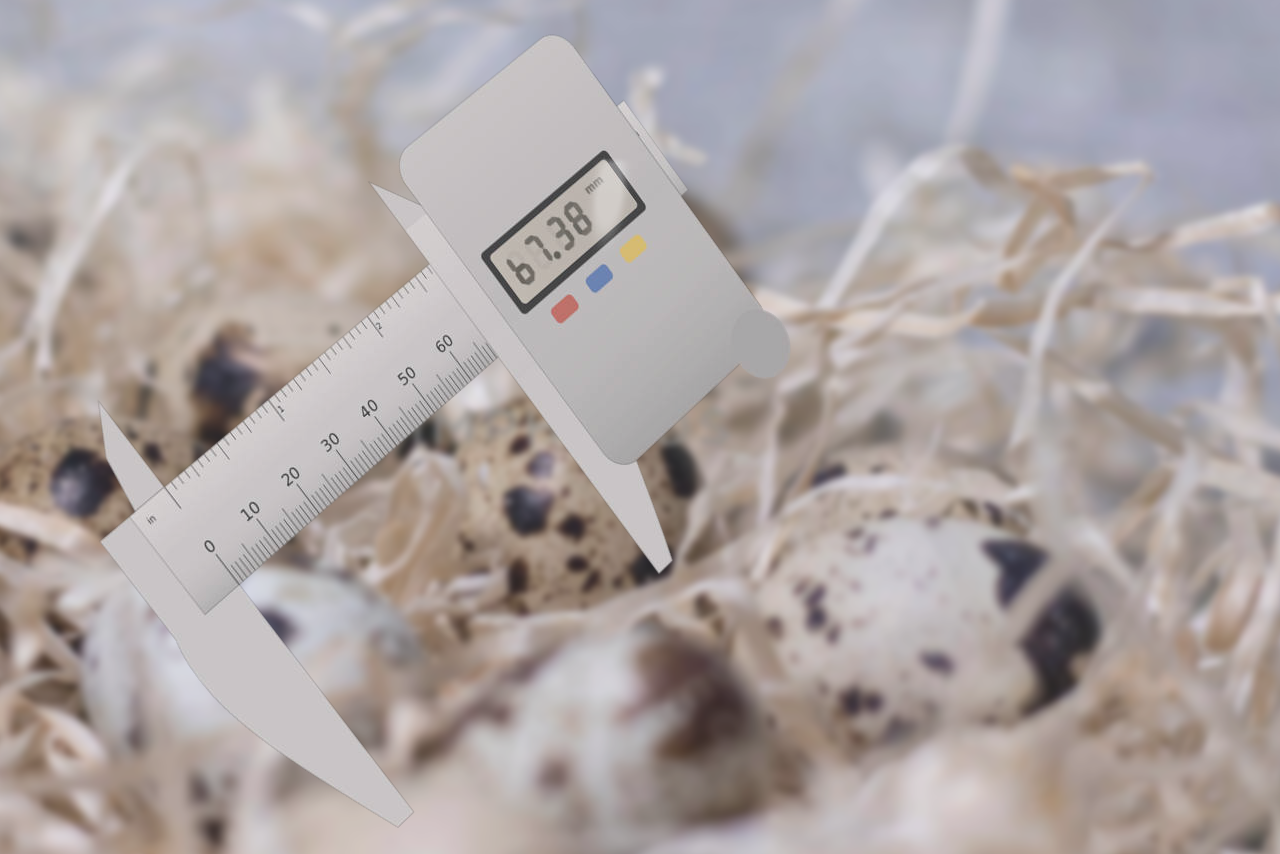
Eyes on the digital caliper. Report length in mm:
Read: 67.38 mm
